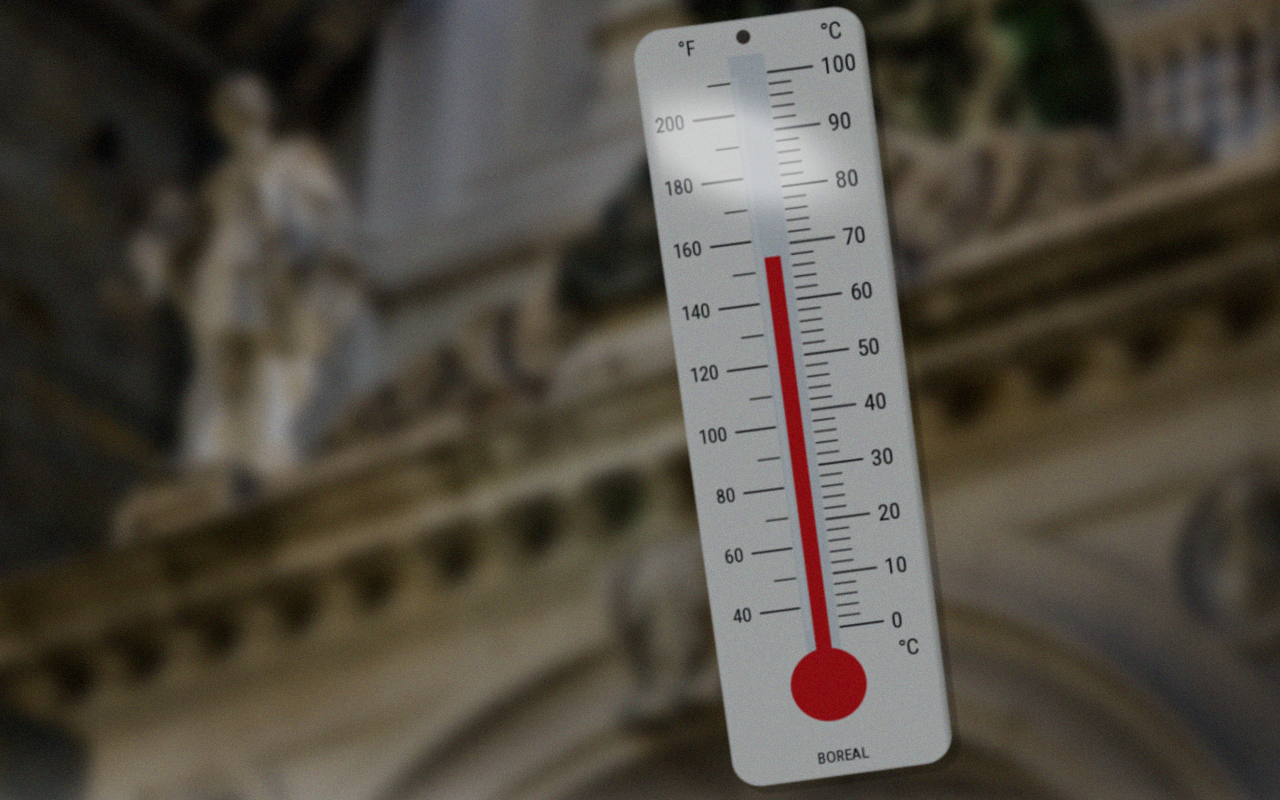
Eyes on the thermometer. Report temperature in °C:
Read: 68 °C
